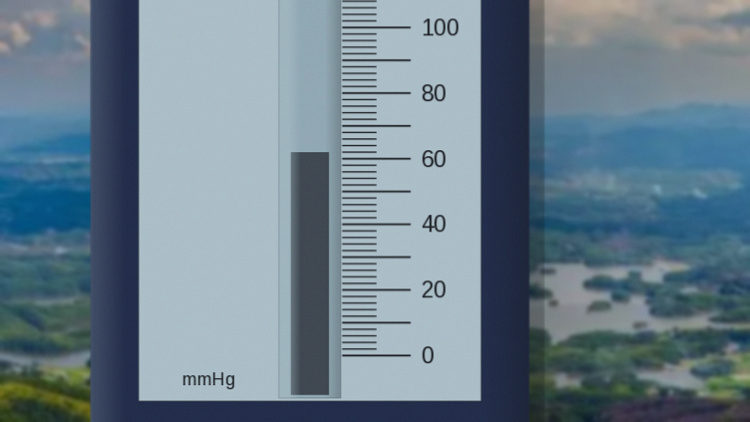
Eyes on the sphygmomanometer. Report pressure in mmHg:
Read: 62 mmHg
